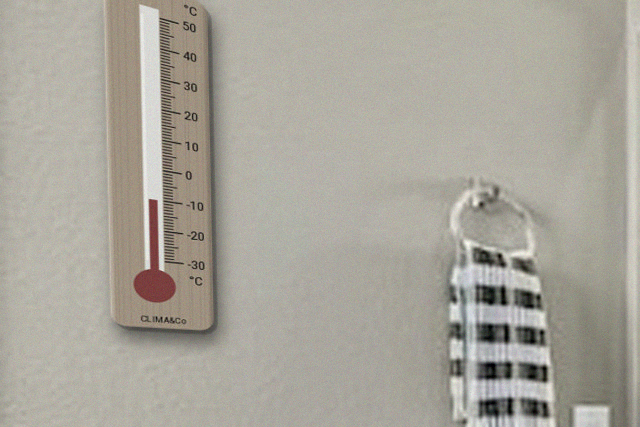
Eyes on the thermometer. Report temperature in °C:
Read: -10 °C
